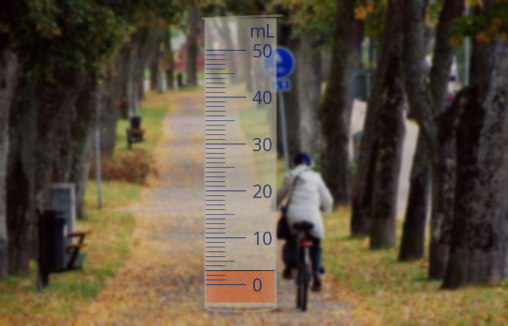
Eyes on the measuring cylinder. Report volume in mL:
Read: 3 mL
